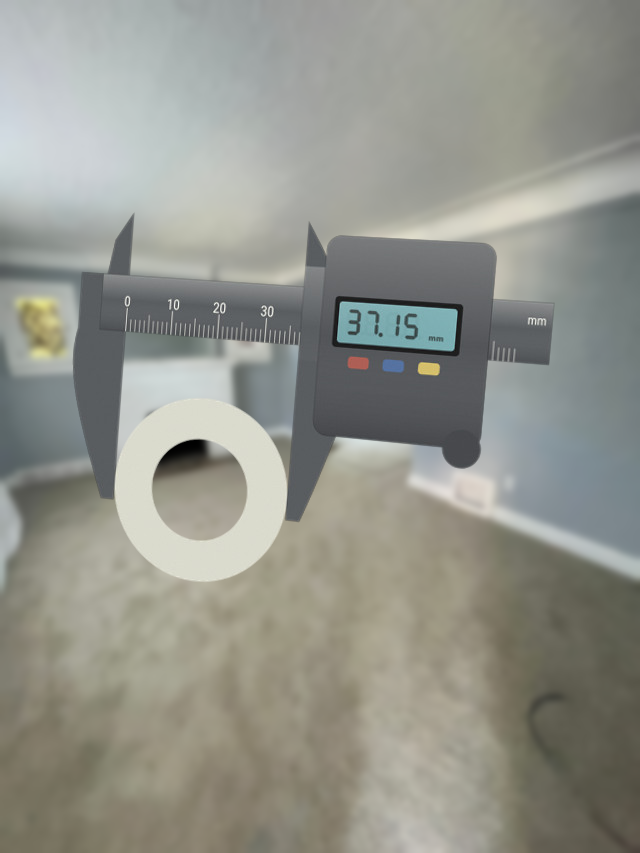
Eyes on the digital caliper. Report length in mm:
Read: 37.15 mm
